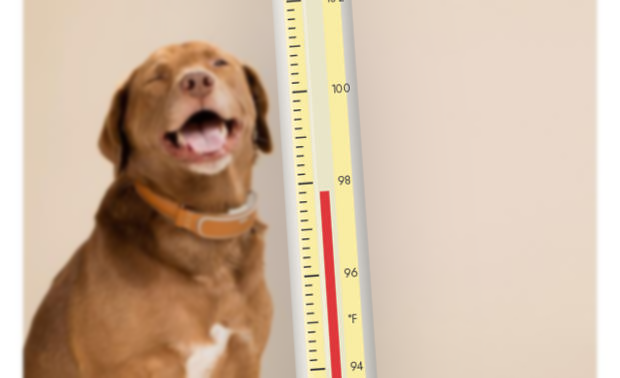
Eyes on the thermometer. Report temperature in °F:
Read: 97.8 °F
